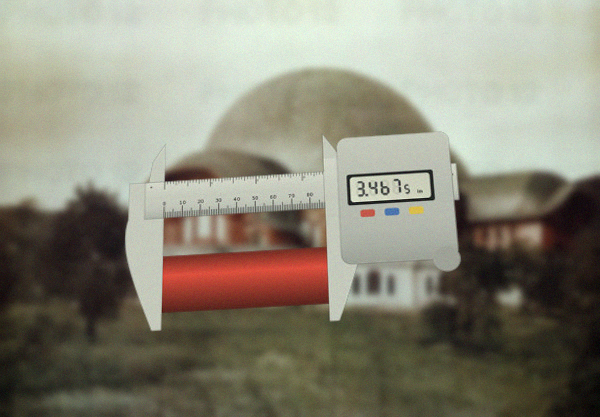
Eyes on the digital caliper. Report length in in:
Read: 3.4675 in
